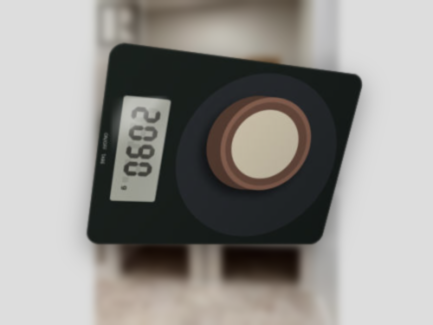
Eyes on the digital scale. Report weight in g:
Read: 2090 g
